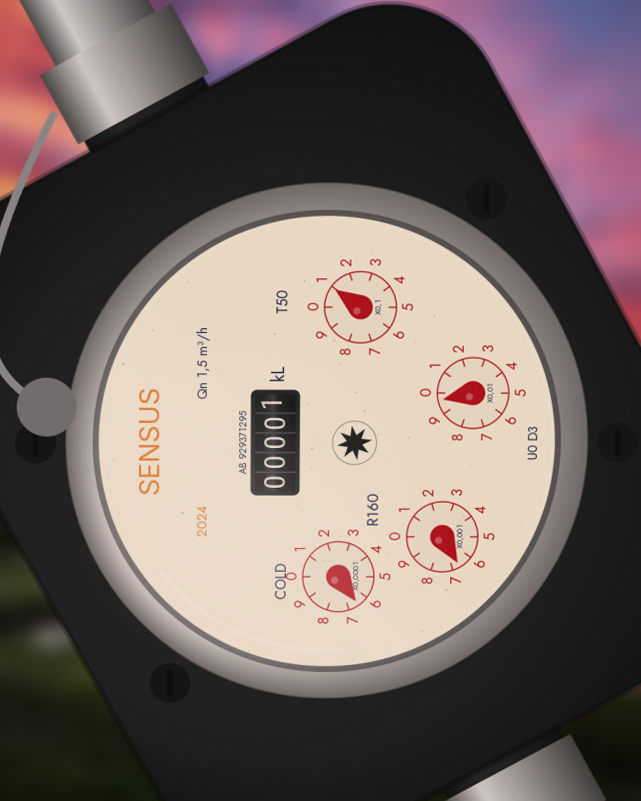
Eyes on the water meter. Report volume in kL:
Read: 1.0966 kL
